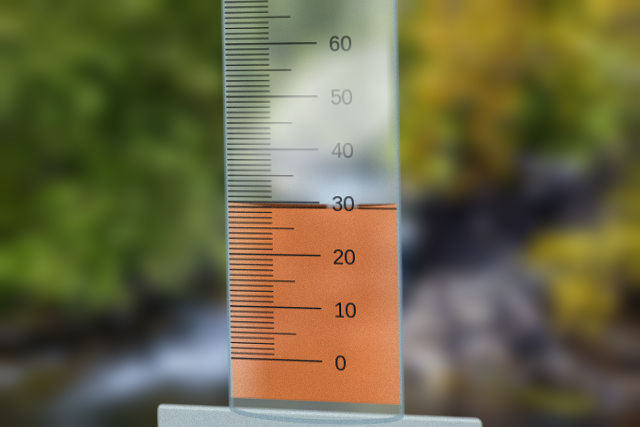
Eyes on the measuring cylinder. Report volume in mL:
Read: 29 mL
